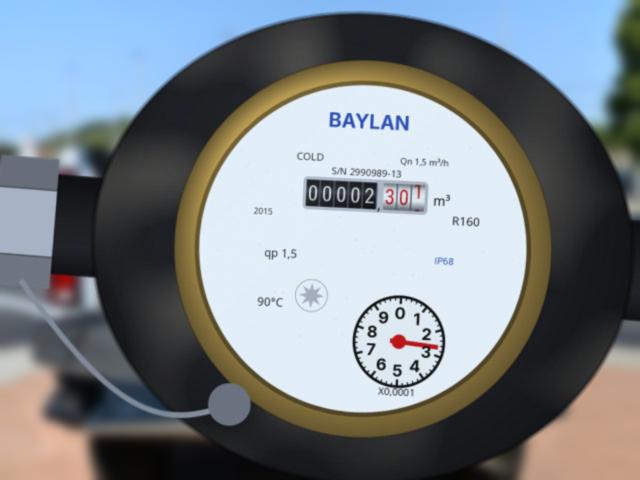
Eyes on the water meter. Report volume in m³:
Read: 2.3012 m³
